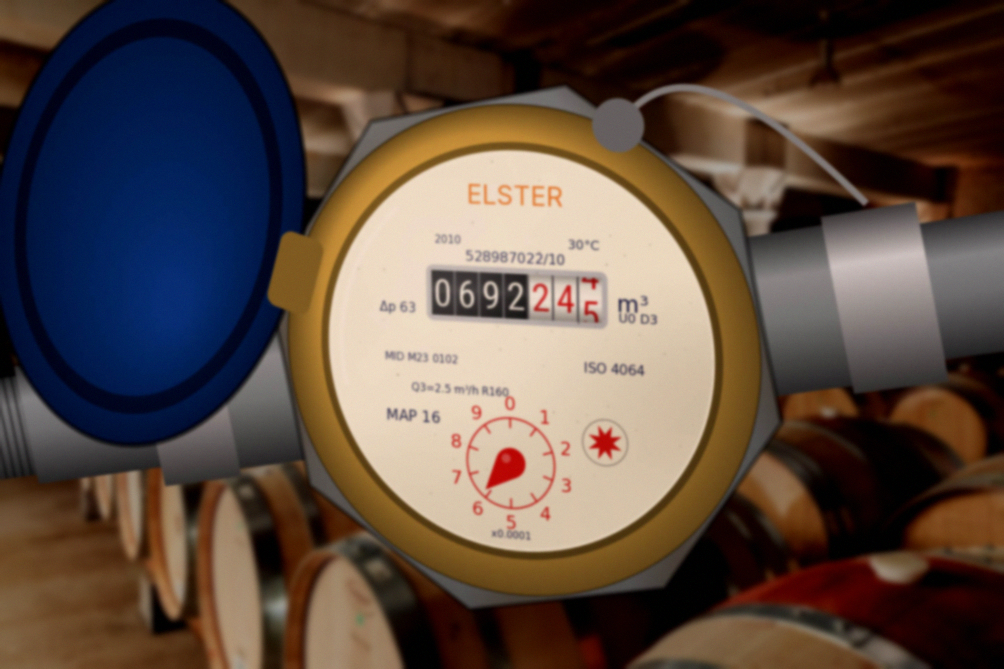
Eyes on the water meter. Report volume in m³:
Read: 692.2446 m³
